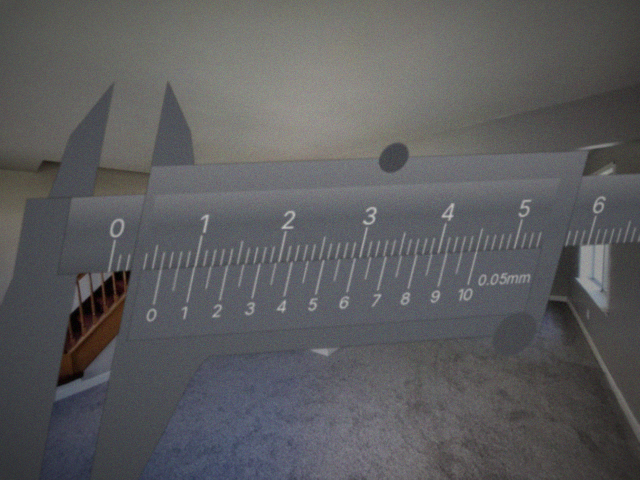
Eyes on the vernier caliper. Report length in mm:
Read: 6.0 mm
